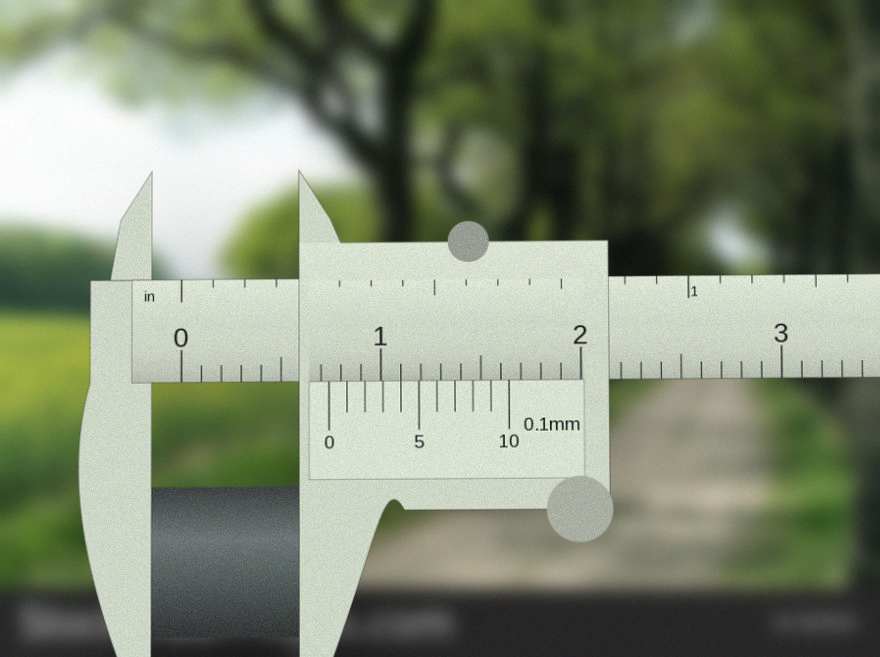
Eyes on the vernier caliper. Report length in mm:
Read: 7.4 mm
